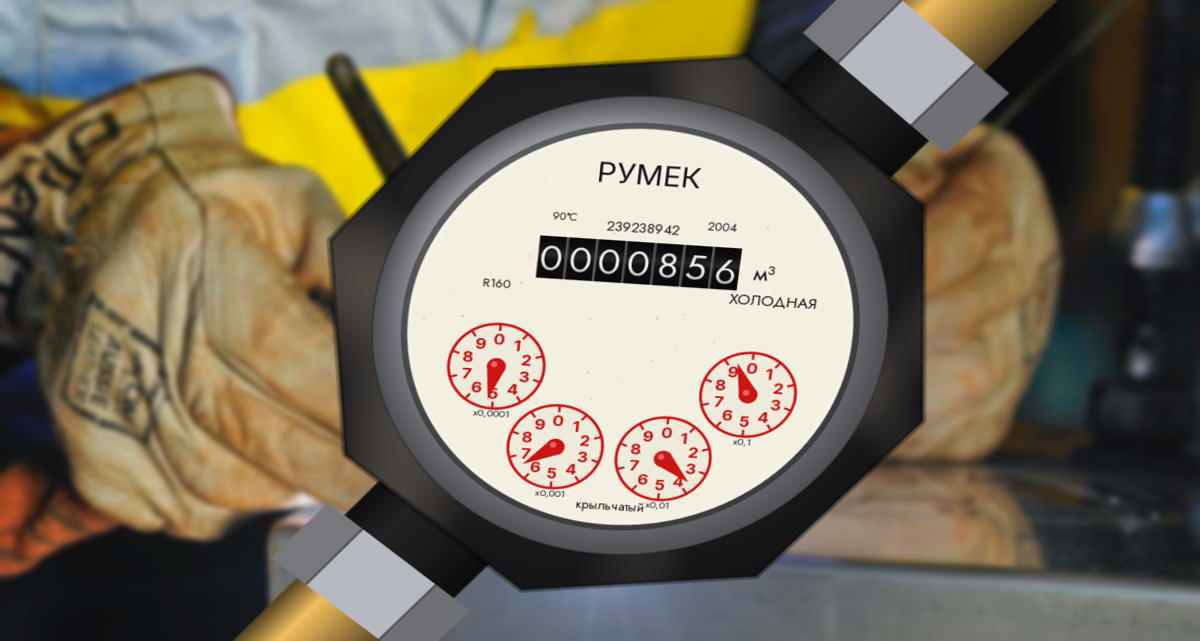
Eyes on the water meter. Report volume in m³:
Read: 855.9365 m³
